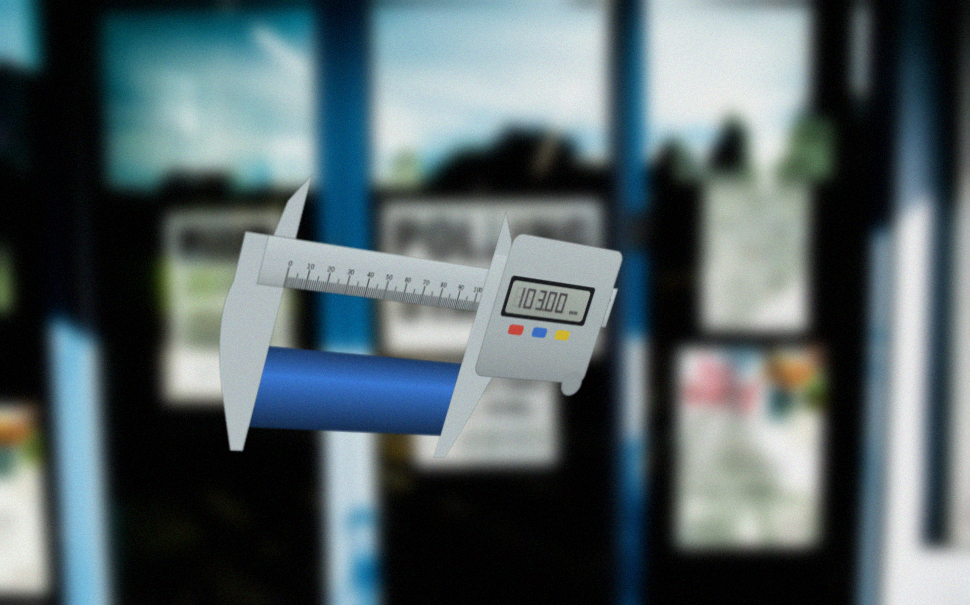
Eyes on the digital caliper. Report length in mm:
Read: 103.00 mm
